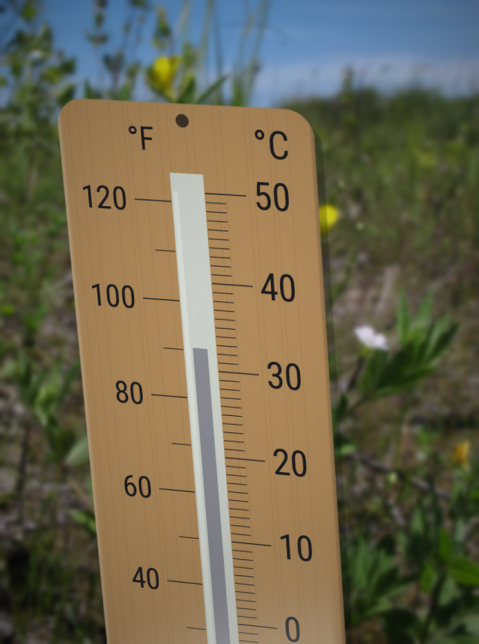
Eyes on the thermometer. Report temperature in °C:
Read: 32.5 °C
